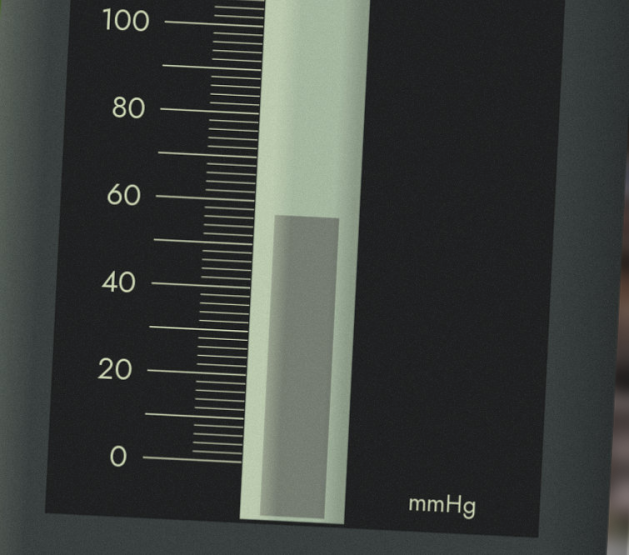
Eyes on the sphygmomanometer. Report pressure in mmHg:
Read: 57 mmHg
